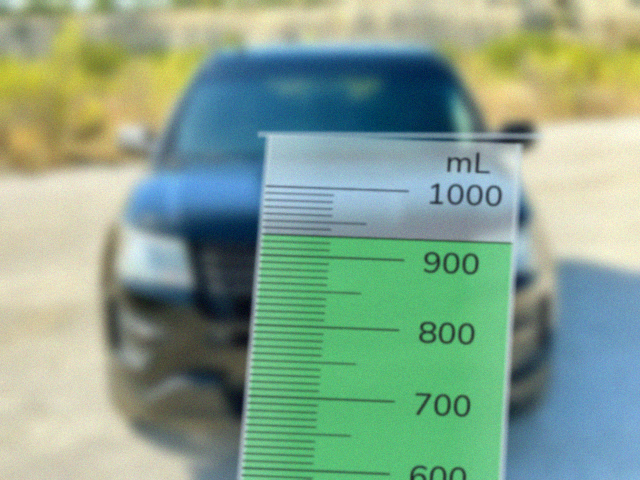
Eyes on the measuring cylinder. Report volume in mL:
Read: 930 mL
